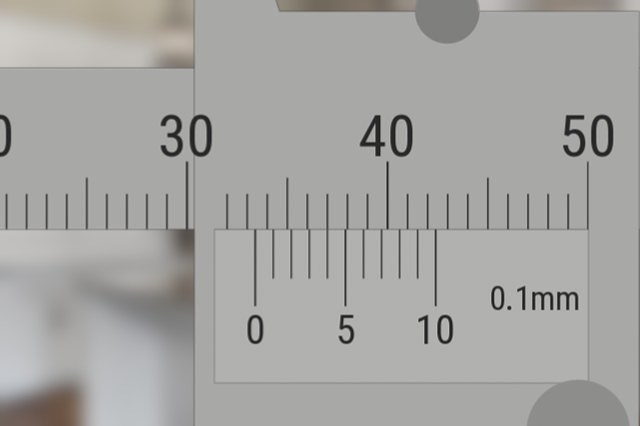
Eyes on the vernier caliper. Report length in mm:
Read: 33.4 mm
